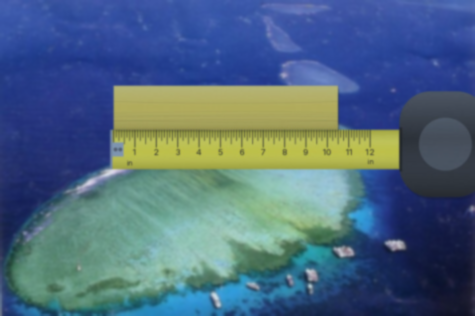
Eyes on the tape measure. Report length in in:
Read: 10.5 in
